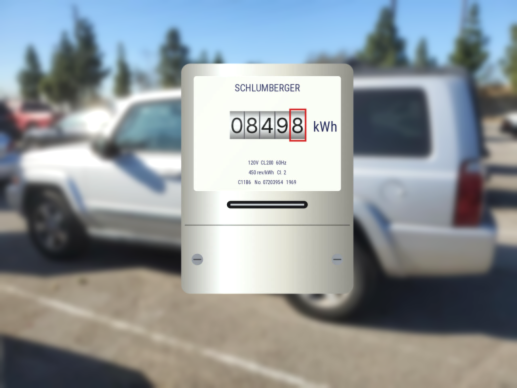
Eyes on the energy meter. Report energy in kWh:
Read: 849.8 kWh
